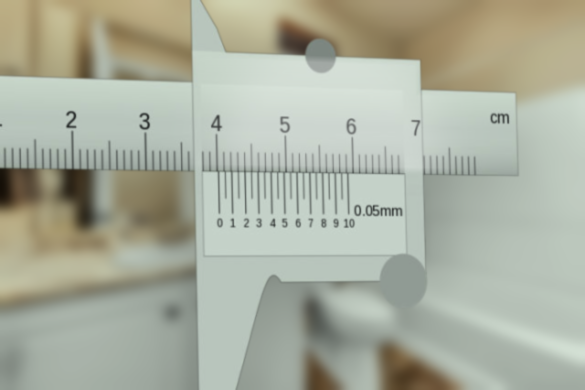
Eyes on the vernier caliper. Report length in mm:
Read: 40.2 mm
